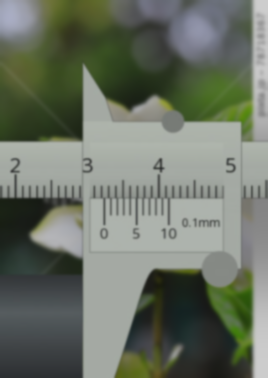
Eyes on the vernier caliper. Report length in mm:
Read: 32.4 mm
